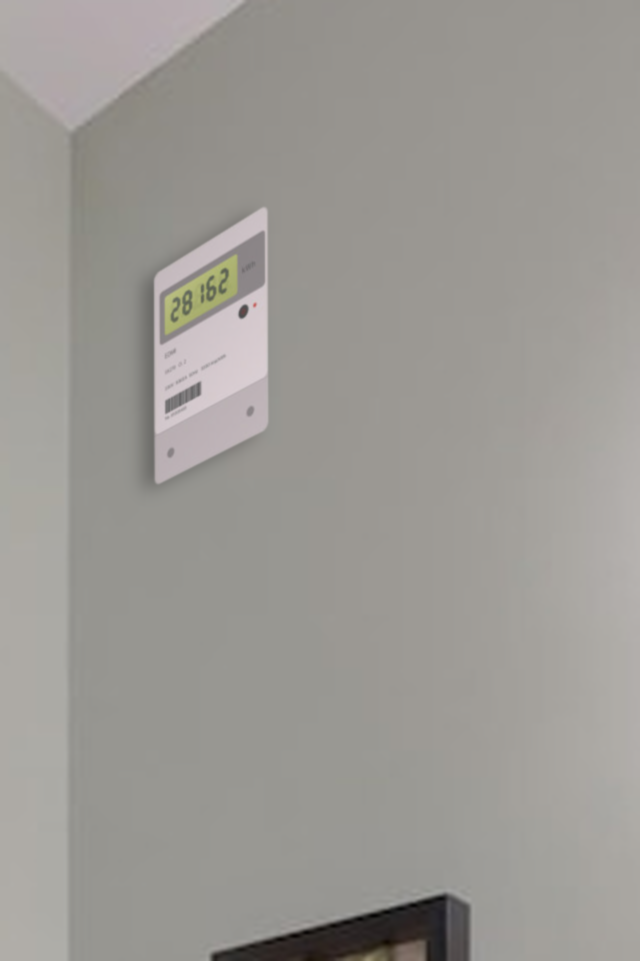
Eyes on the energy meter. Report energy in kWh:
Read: 28162 kWh
